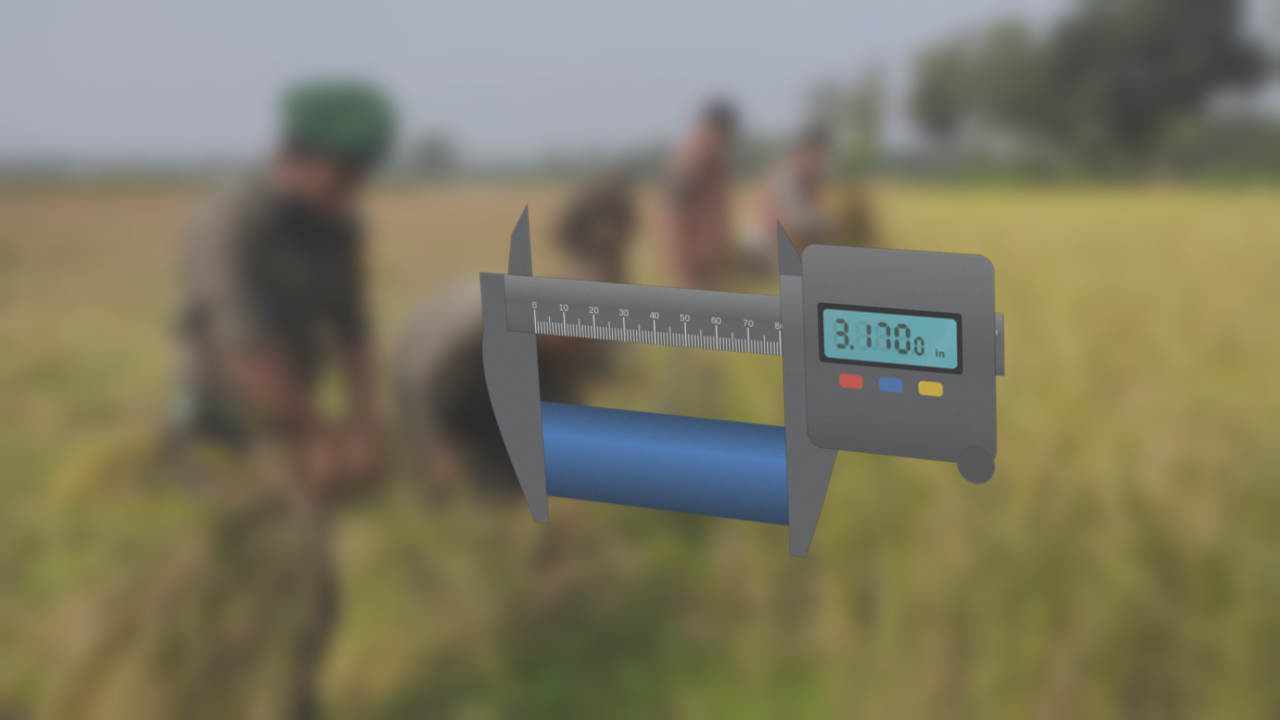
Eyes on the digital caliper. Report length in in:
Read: 3.1700 in
